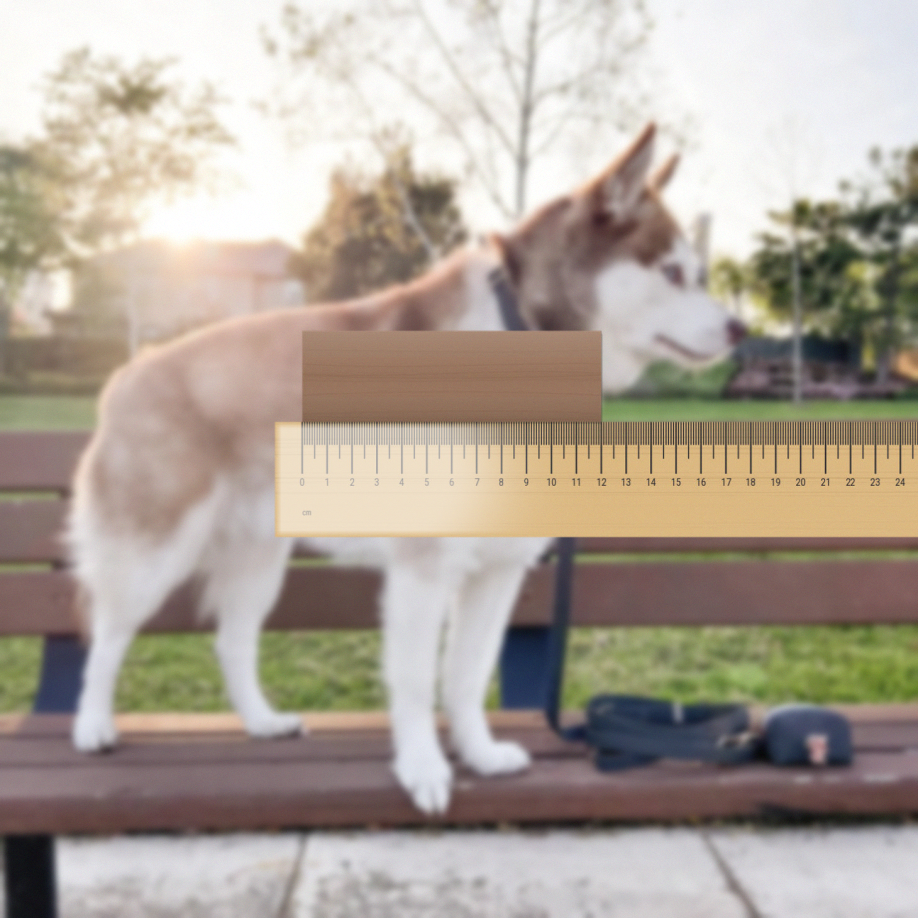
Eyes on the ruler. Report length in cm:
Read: 12 cm
